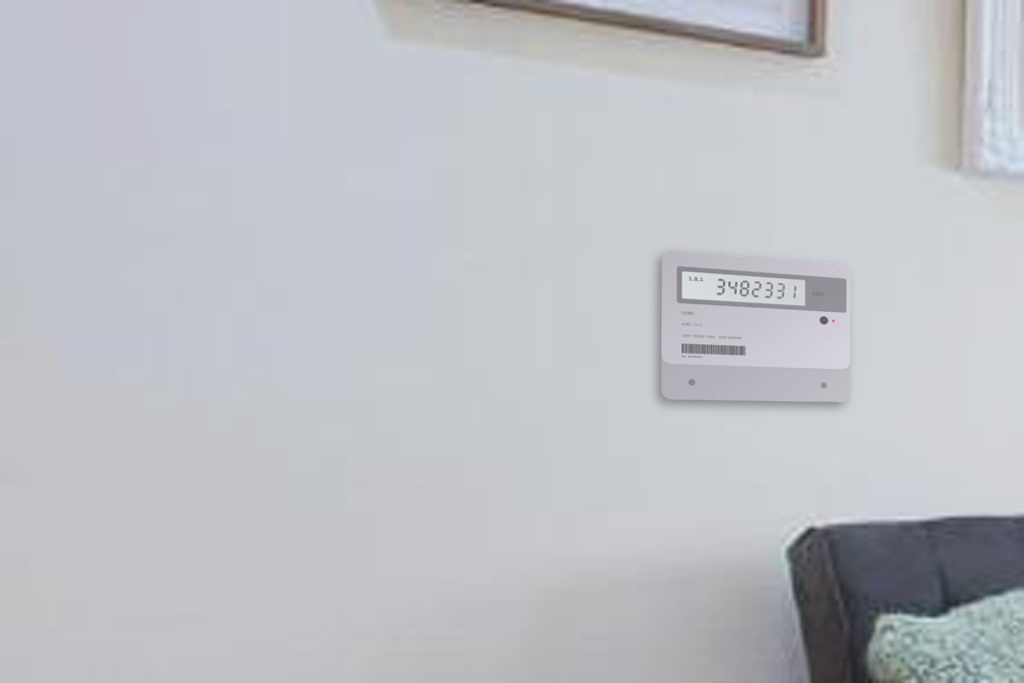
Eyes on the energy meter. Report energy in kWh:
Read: 3482331 kWh
